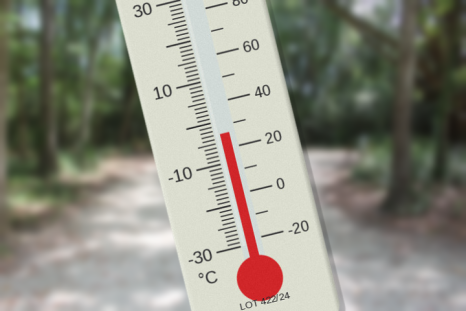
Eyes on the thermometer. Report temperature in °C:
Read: -3 °C
